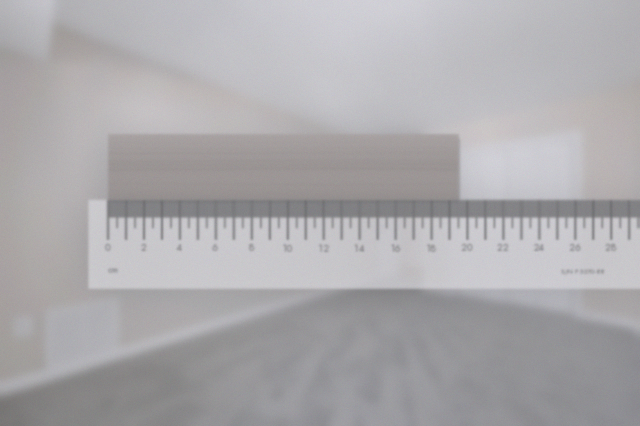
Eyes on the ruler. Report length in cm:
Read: 19.5 cm
